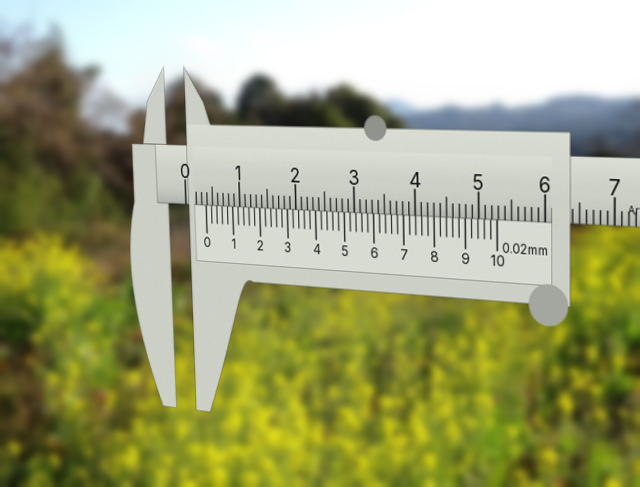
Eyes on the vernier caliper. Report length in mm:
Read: 3.8 mm
